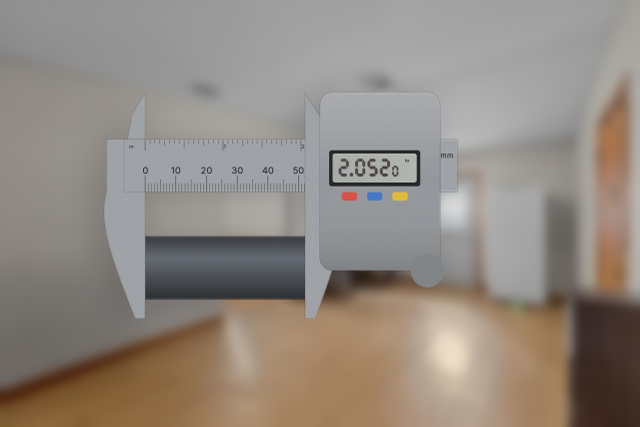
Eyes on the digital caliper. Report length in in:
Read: 2.0520 in
